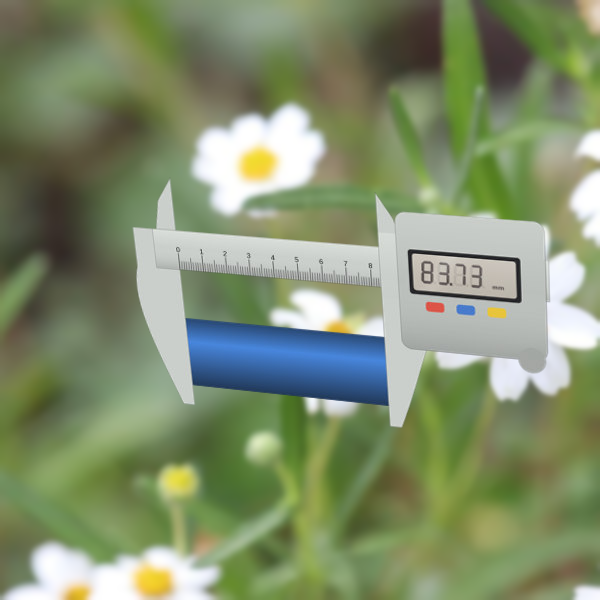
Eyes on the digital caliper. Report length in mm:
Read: 83.73 mm
